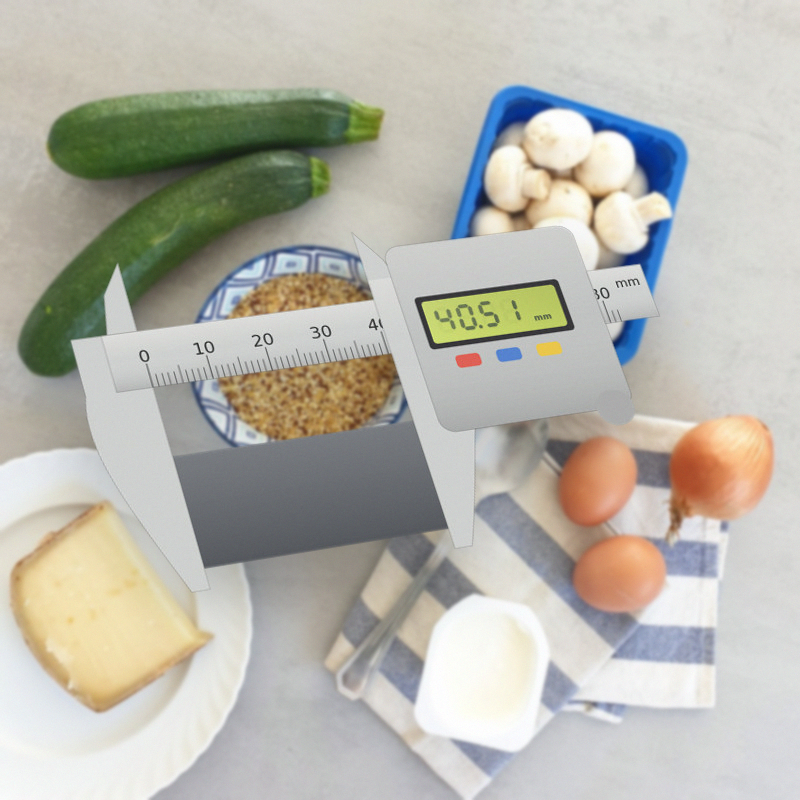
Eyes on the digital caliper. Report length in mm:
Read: 40.51 mm
